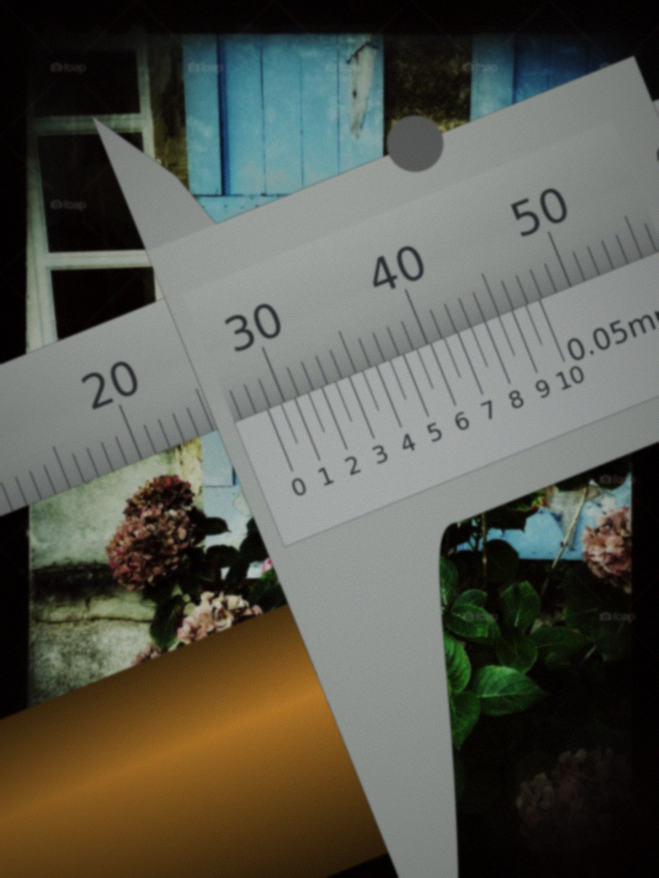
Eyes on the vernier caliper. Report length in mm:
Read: 28.8 mm
